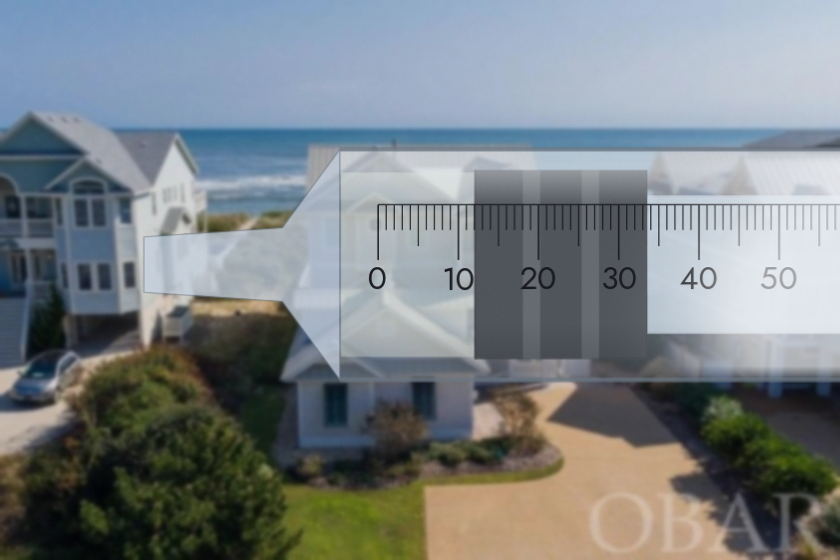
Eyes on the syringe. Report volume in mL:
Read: 12 mL
